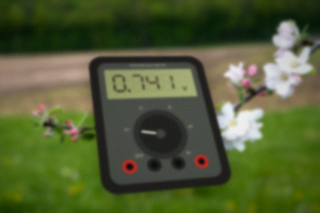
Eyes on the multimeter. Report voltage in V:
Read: 0.741 V
